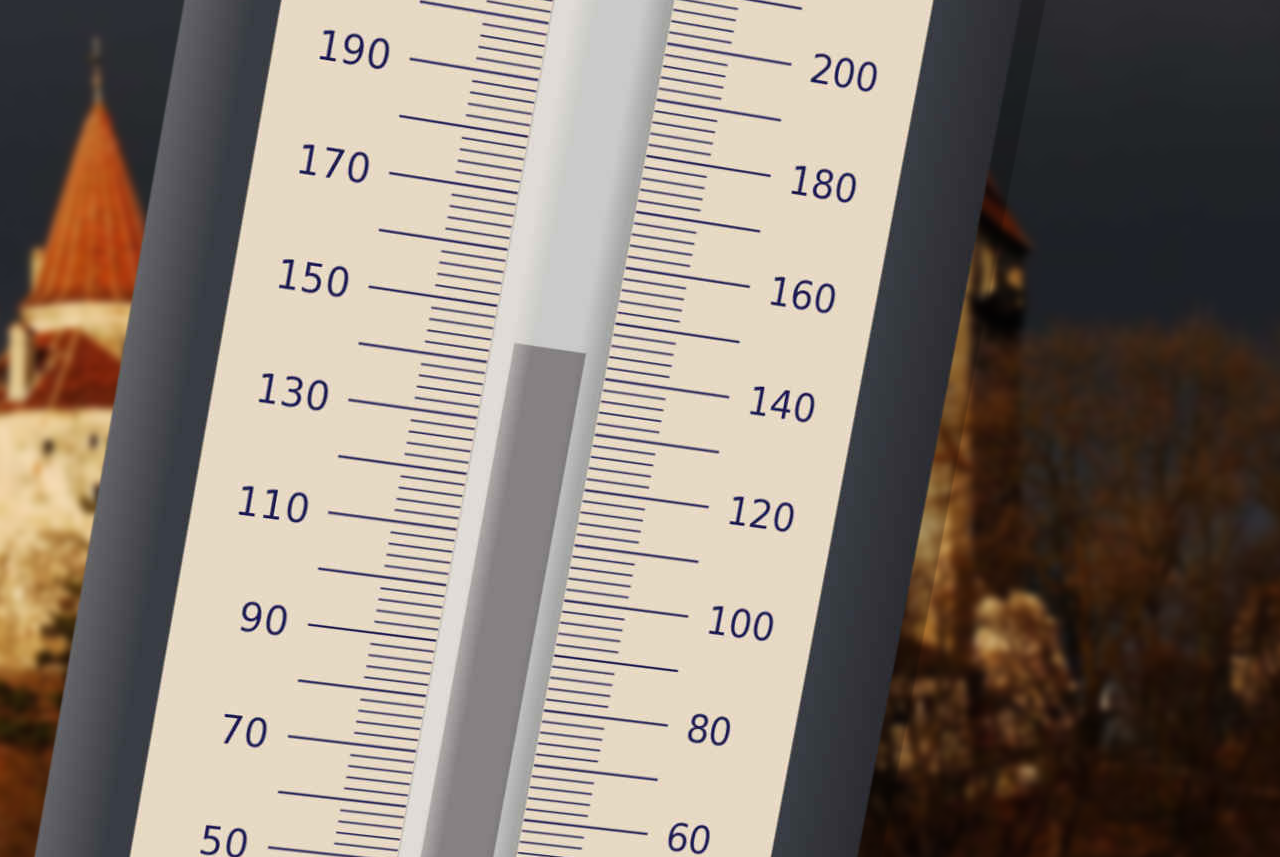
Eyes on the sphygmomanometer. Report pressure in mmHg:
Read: 144 mmHg
